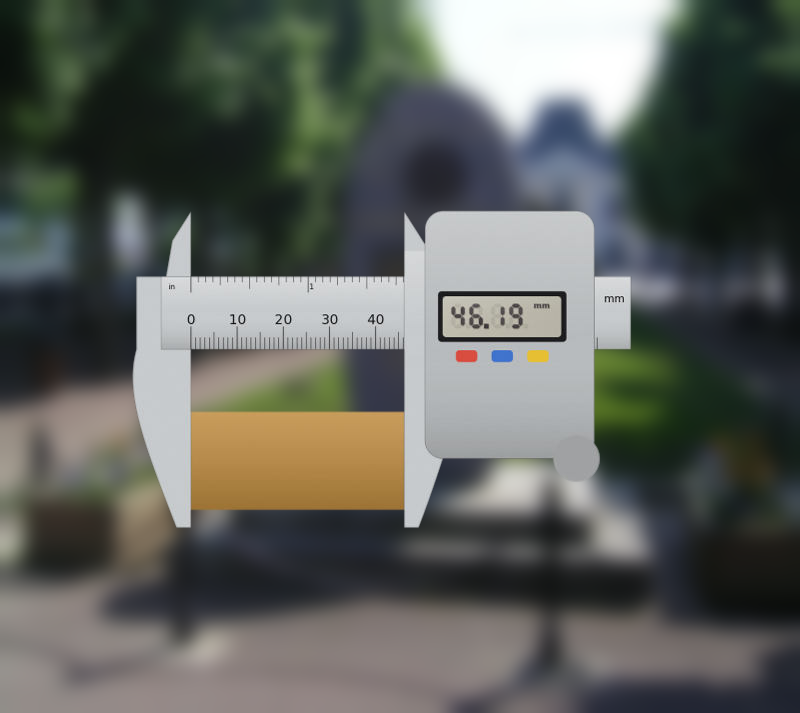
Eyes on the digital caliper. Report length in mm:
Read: 46.19 mm
